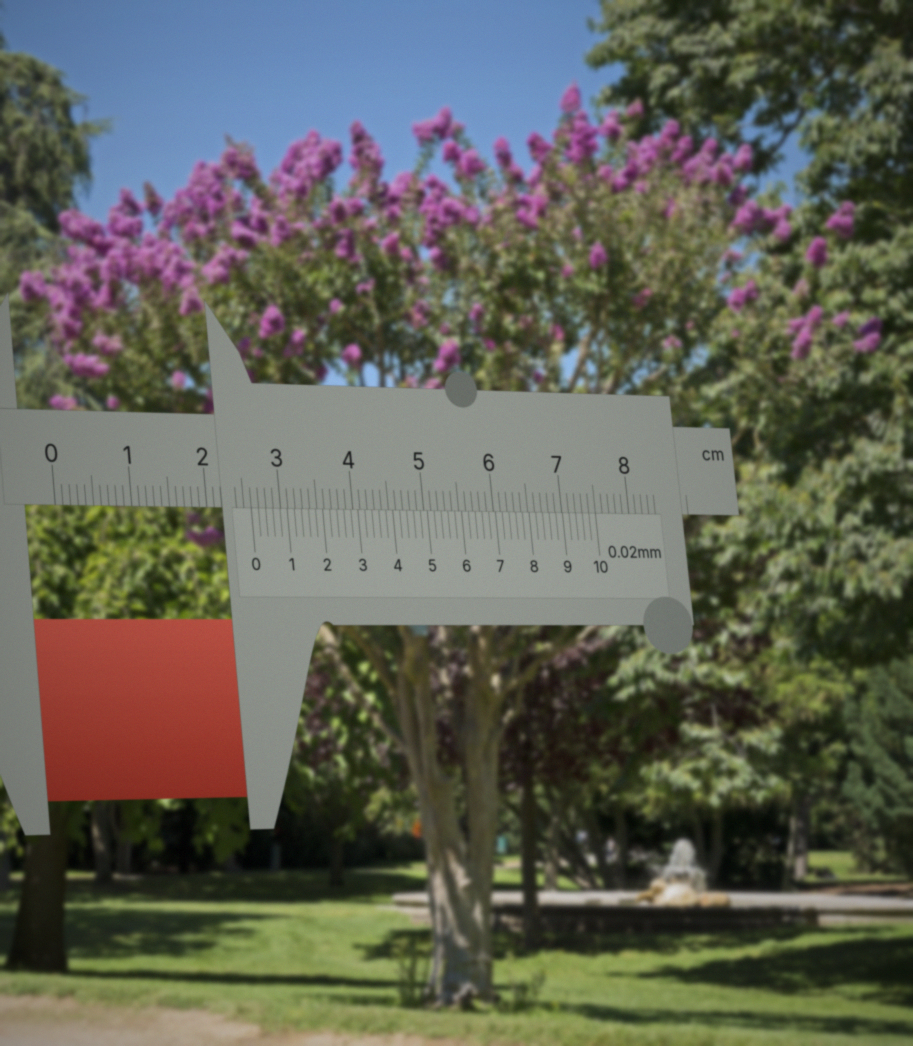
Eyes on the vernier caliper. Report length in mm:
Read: 26.0 mm
